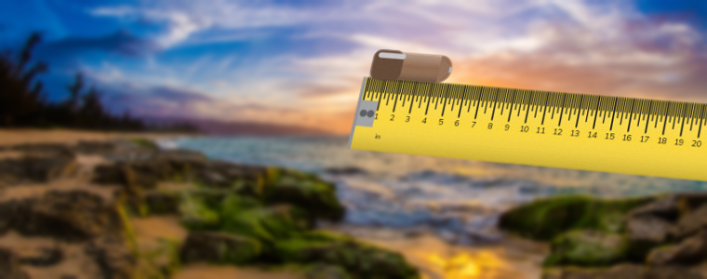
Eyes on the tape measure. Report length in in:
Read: 5 in
